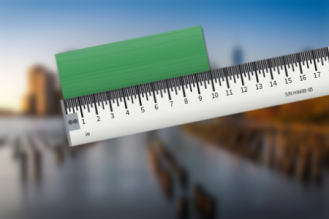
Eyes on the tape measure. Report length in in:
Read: 10 in
